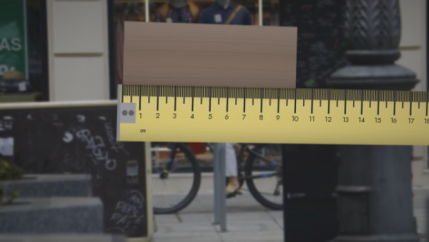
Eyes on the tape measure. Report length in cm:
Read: 10 cm
